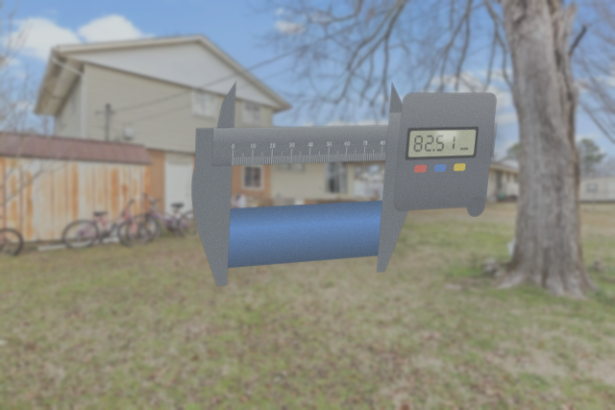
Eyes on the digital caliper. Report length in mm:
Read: 82.51 mm
